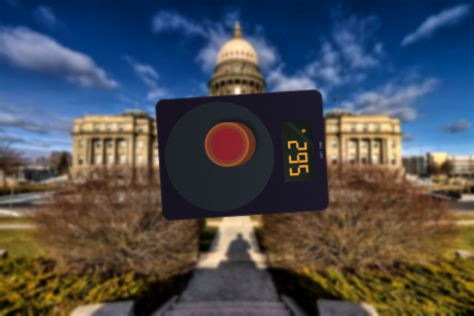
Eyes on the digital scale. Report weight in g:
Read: 562 g
